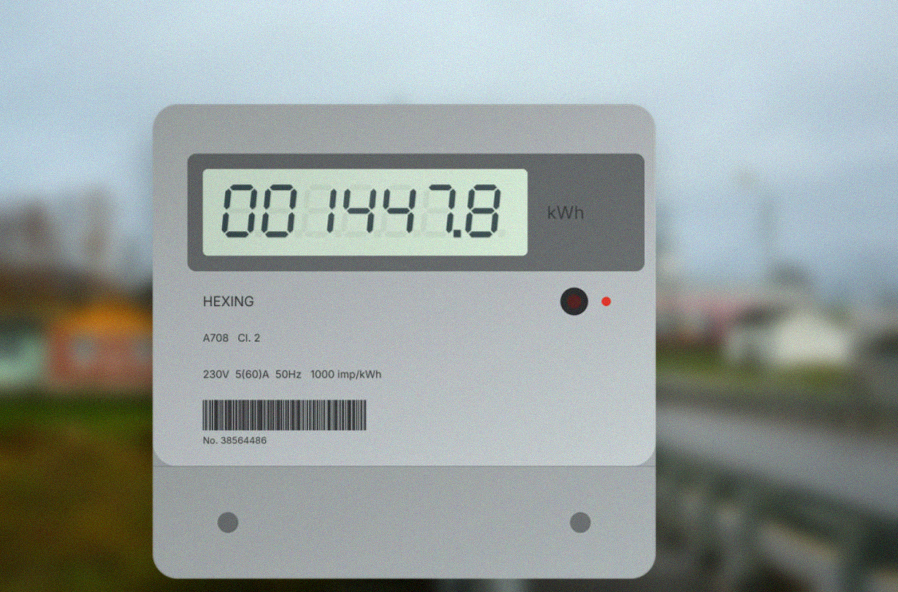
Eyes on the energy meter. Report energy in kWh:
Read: 1447.8 kWh
